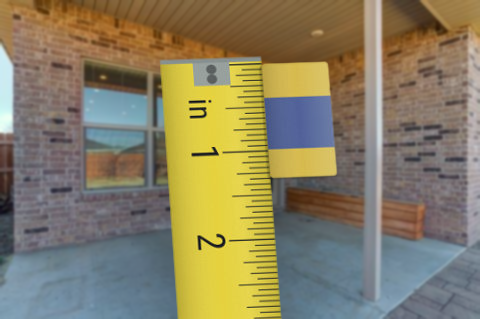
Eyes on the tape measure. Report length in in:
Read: 1.3125 in
